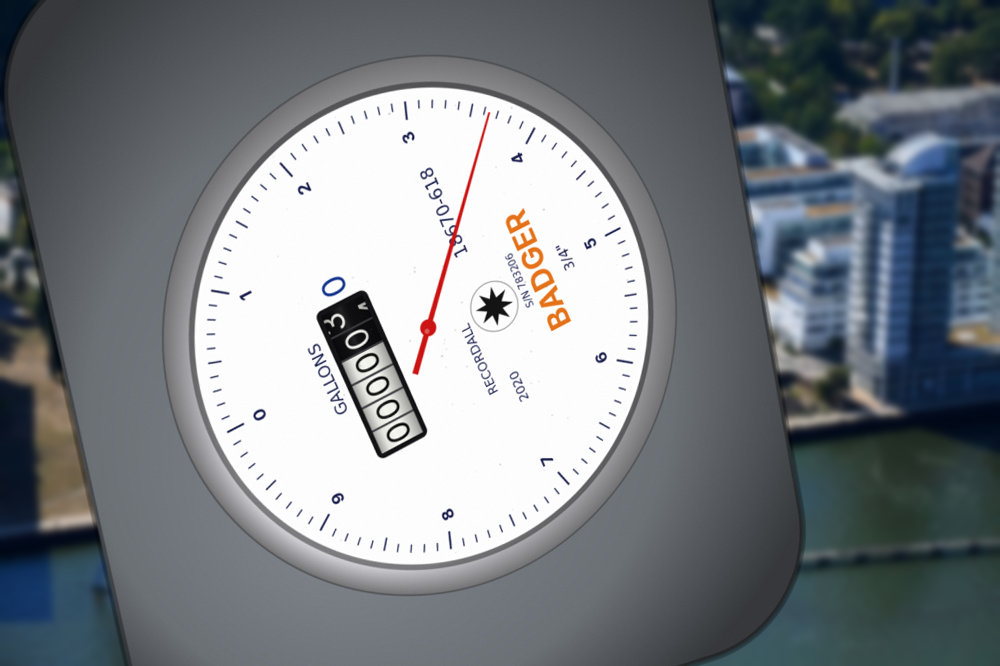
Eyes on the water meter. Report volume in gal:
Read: 33.6 gal
